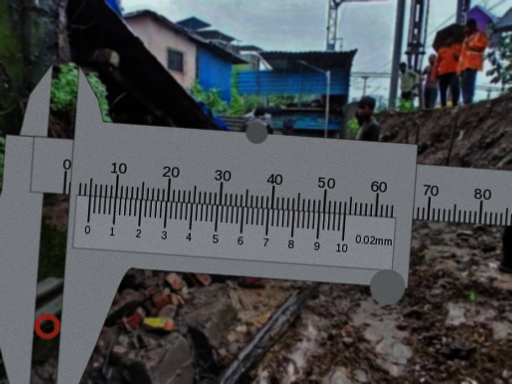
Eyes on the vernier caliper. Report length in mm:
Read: 5.0 mm
